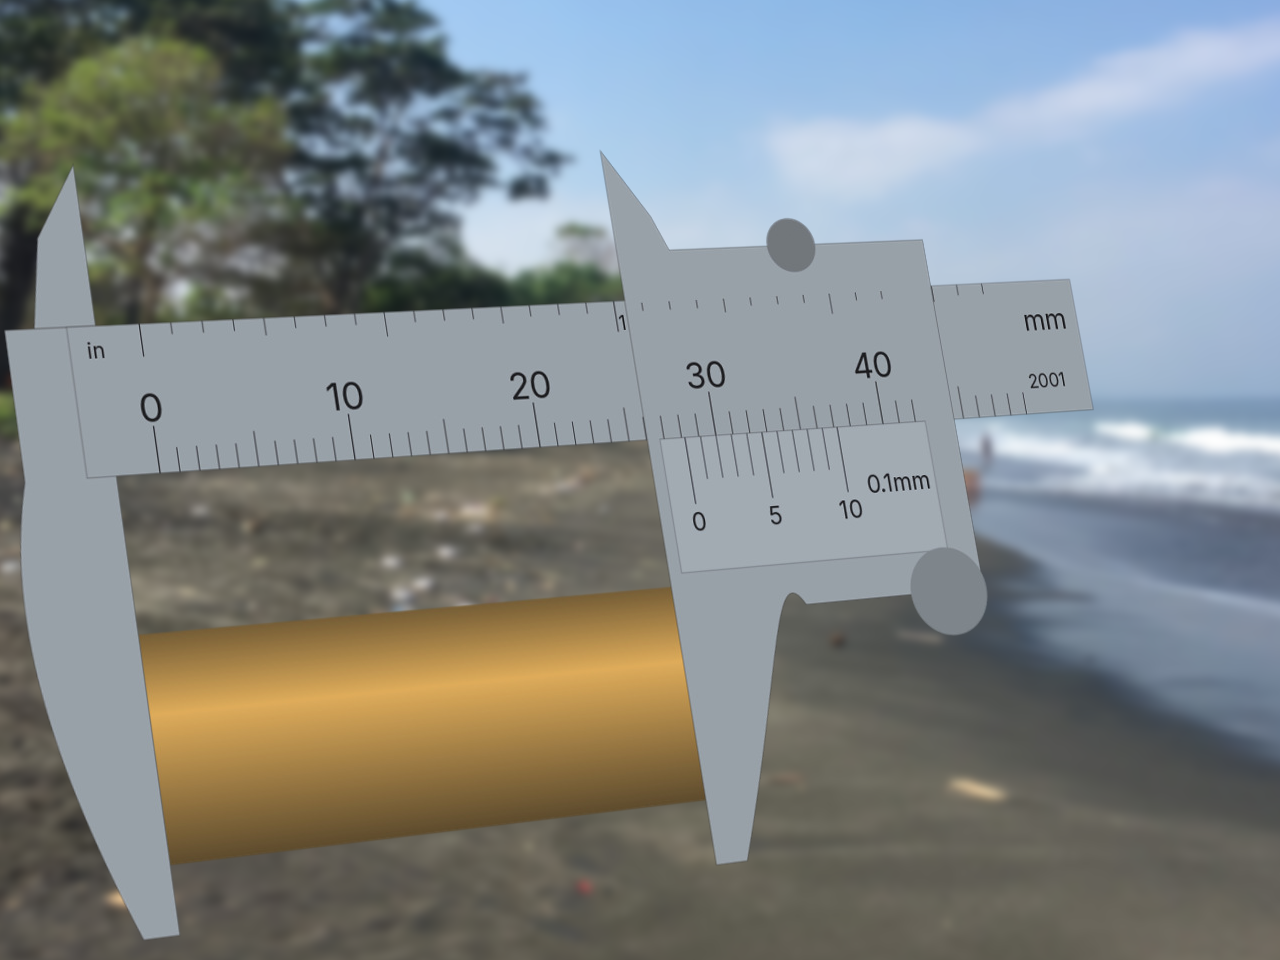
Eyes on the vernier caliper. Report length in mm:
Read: 28.2 mm
